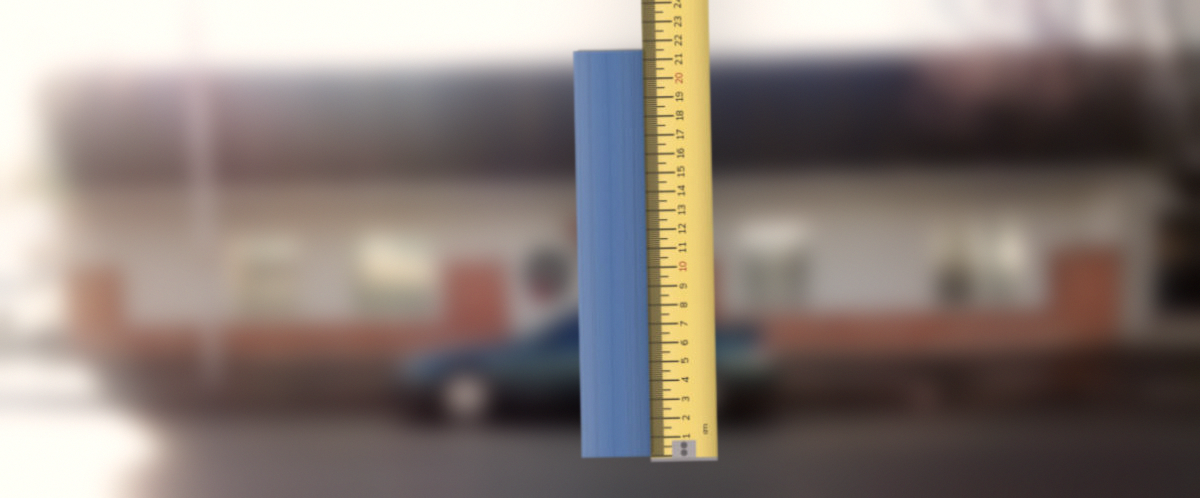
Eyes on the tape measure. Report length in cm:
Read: 21.5 cm
